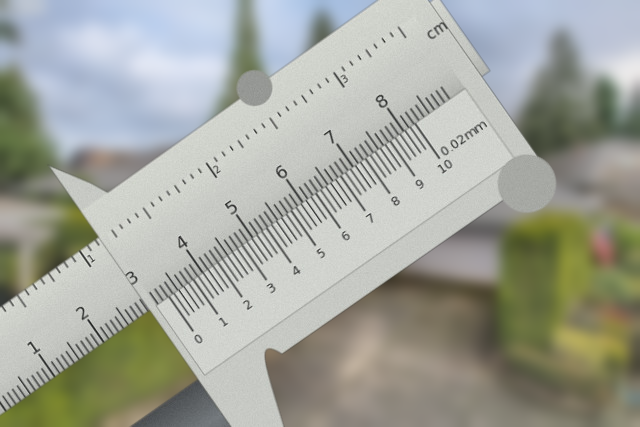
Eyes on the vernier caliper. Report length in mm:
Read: 33.2 mm
